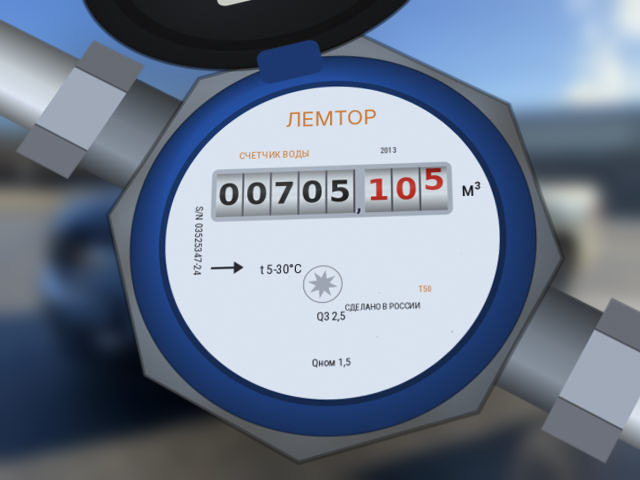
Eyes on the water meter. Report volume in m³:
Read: 705.105 m³
